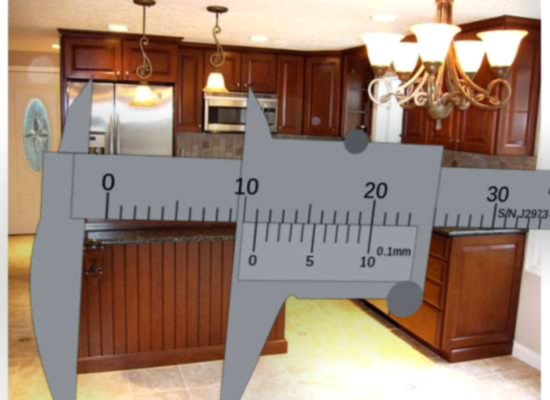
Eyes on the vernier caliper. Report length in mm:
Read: 11.0 mm
